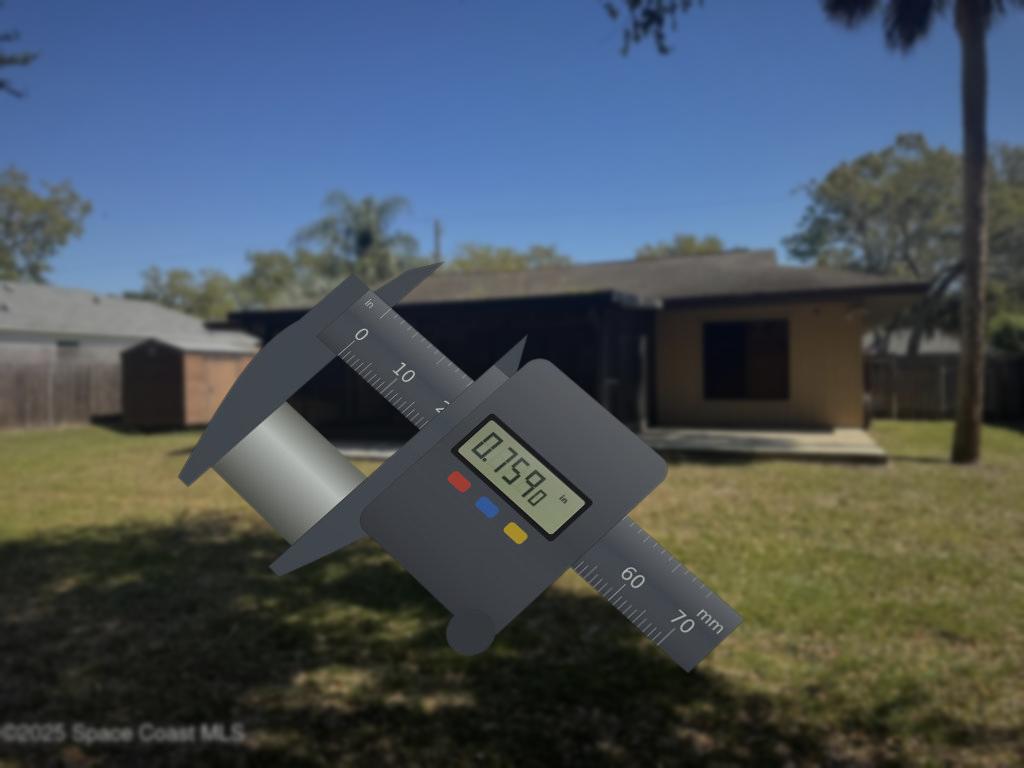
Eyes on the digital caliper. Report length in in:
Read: 0.7590 in
